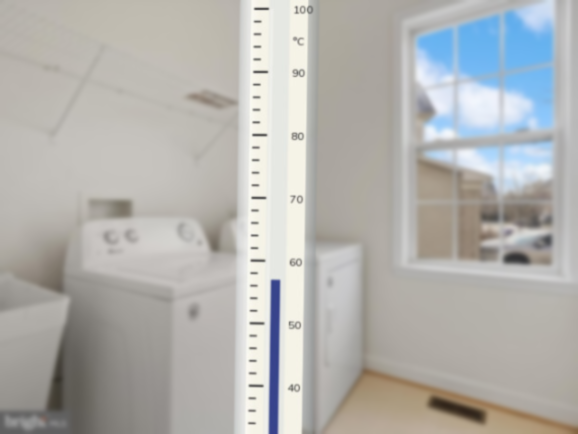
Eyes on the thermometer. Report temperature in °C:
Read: 57 °C
